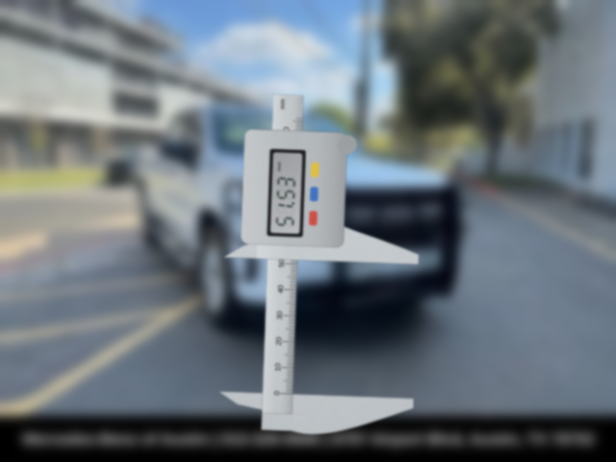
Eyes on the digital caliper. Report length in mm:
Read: 51.53 mm
